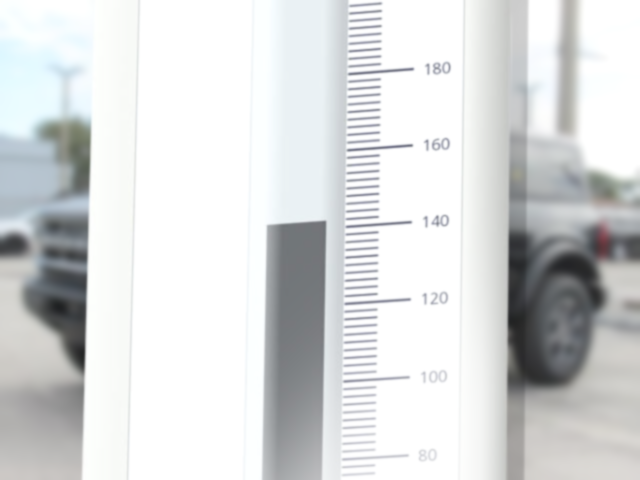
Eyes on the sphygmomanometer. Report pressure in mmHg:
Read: 142 mmHg
